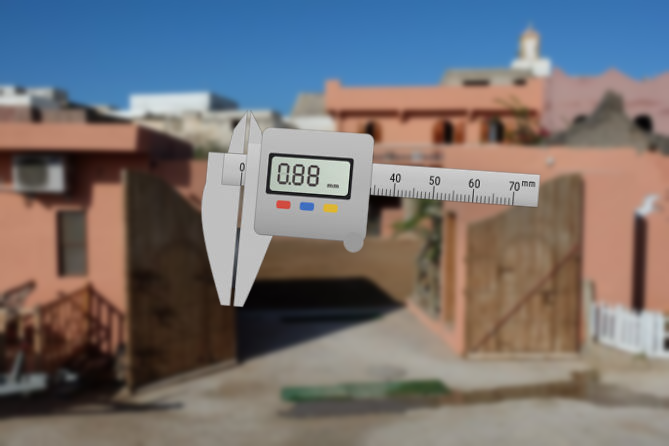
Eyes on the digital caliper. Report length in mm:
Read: 0.88 mm
